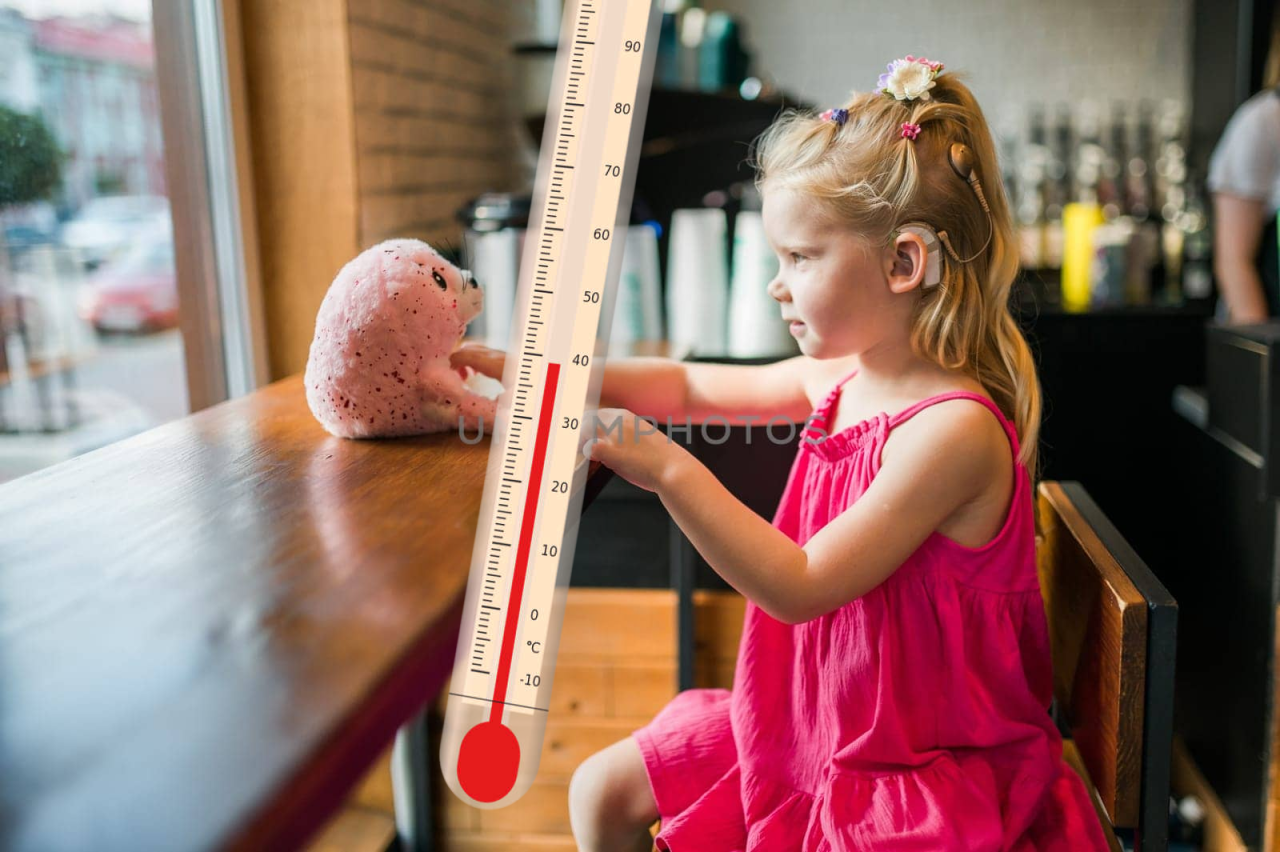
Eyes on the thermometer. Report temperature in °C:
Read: 39 °C
